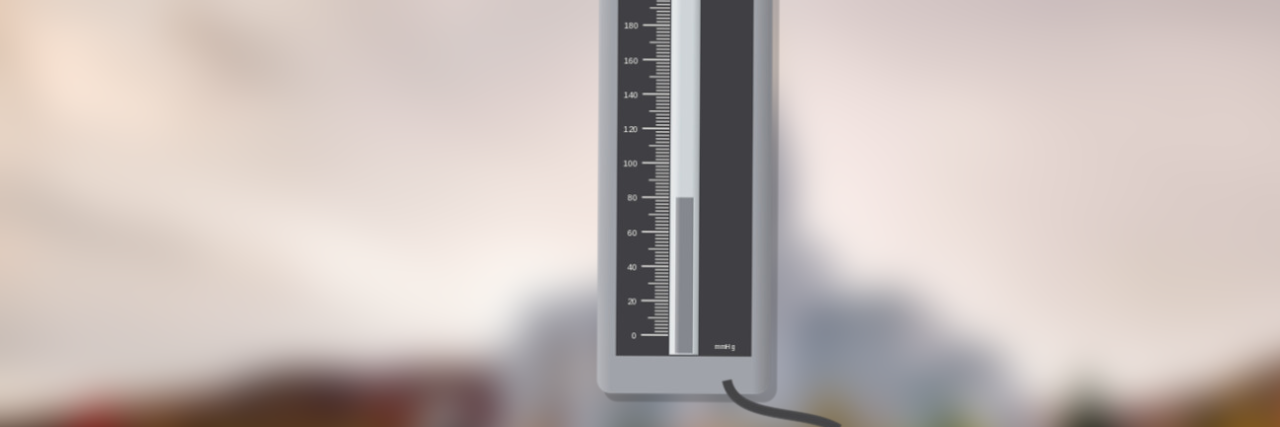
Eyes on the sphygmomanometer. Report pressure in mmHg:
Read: 80 mmHg
